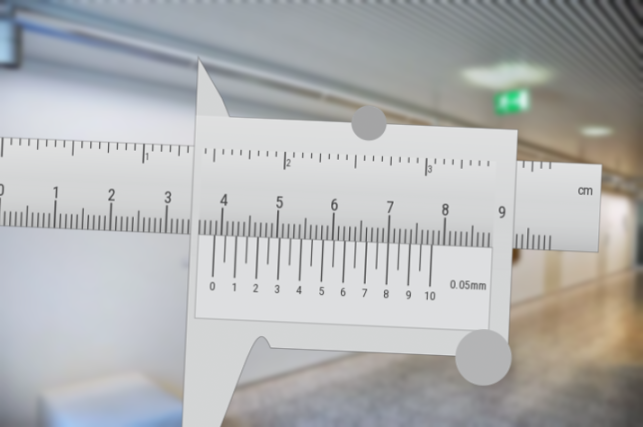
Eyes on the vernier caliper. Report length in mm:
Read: 38.8 mm
